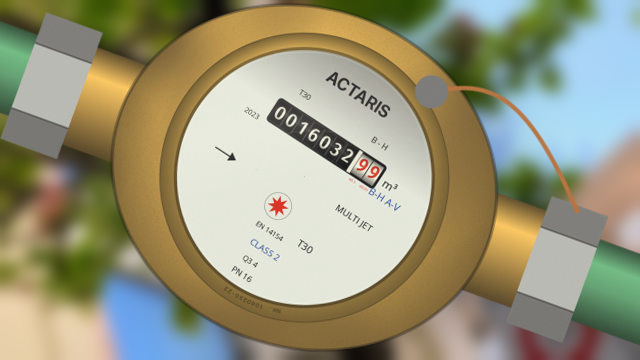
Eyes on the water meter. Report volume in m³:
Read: 16032.99 m³
